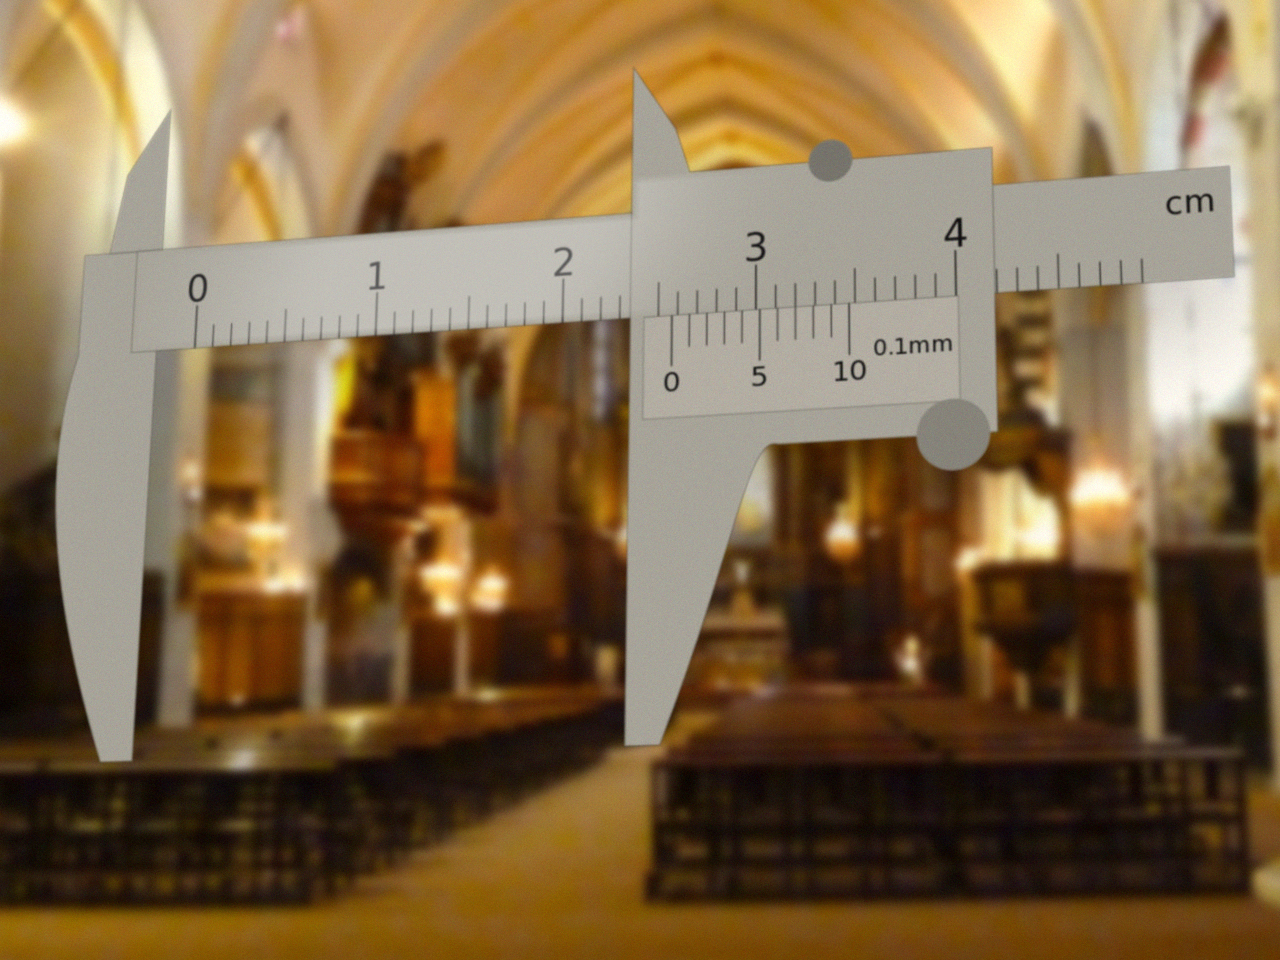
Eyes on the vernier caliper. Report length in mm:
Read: 25.7 mm
